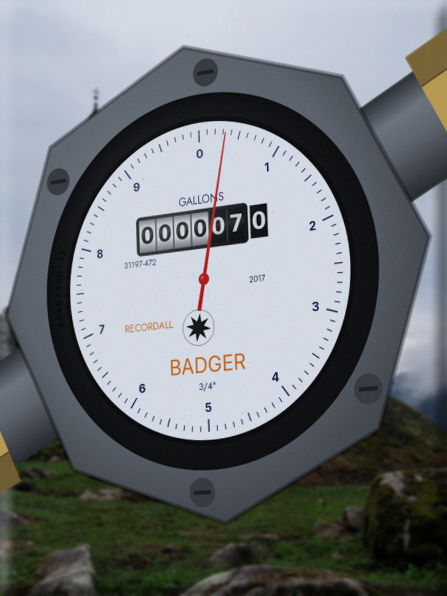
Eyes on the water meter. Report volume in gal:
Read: 70.3 gal
